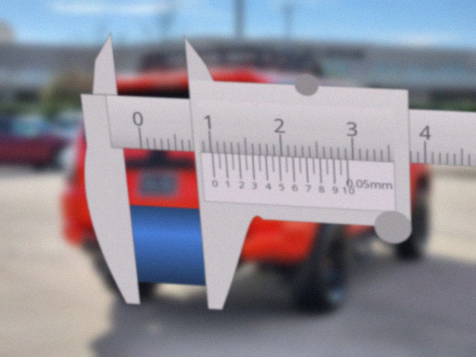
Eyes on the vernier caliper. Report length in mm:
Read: 10.2 mm
